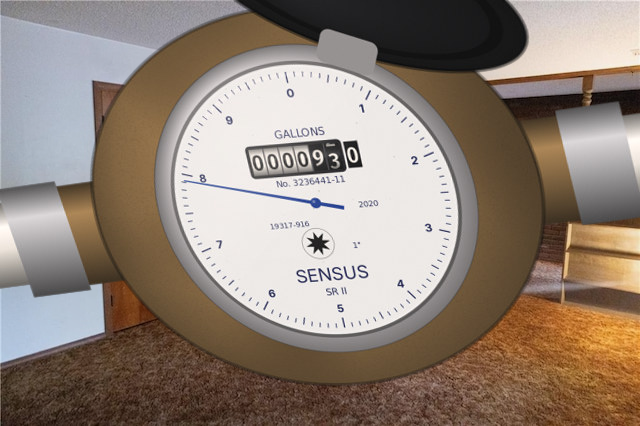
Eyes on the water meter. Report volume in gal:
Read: 927.9 gal
